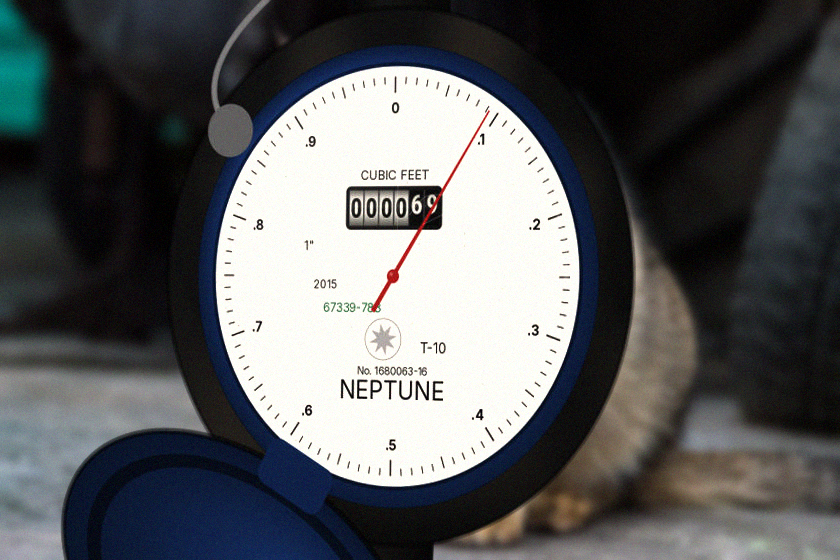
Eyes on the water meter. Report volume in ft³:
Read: 69.09 ft³
